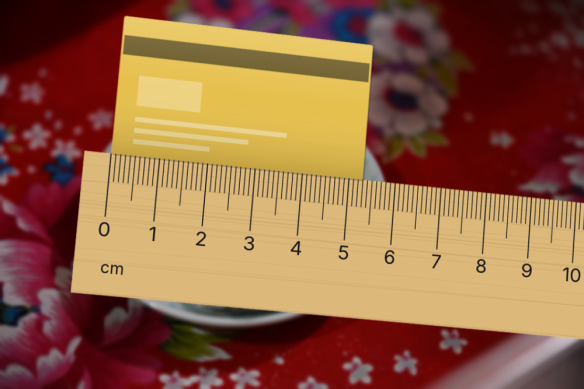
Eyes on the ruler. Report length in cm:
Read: 5.3 cm
